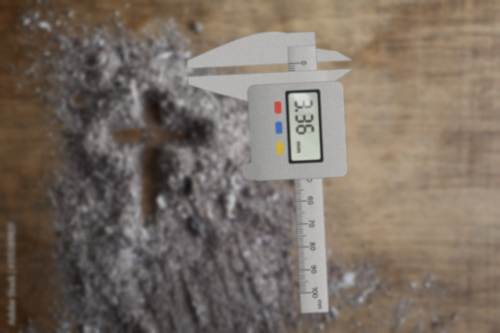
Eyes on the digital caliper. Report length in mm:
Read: 3.36 mm
